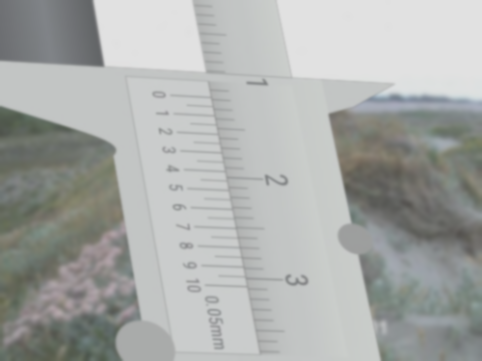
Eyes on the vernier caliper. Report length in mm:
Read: 11.8 mm
